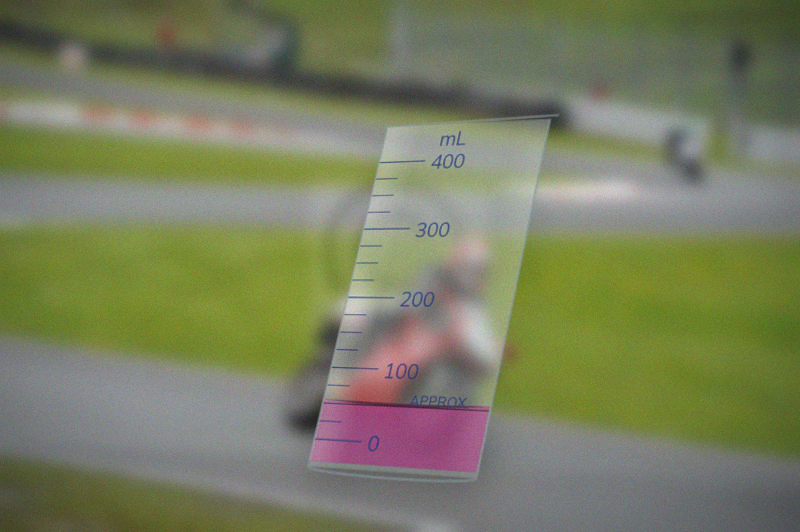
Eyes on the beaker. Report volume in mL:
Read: 50 mL
